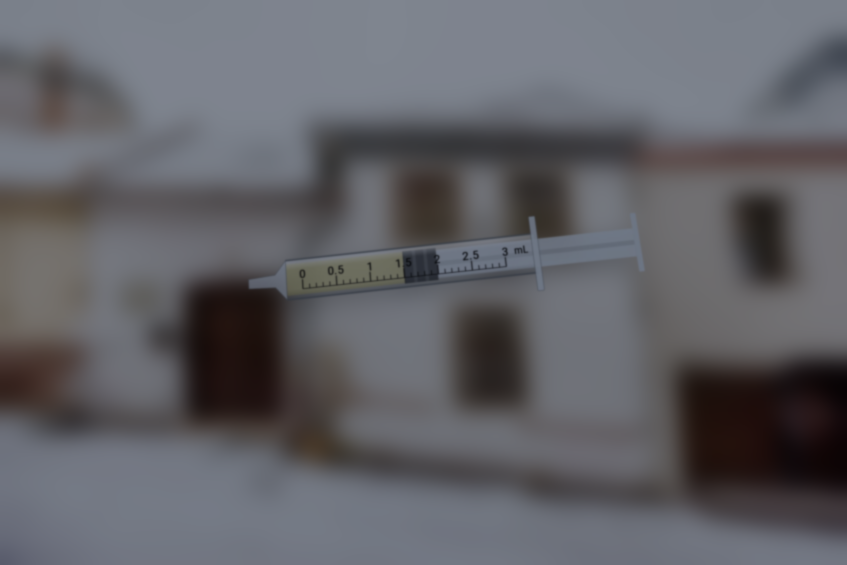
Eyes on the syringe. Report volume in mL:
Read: 1.5 mL
